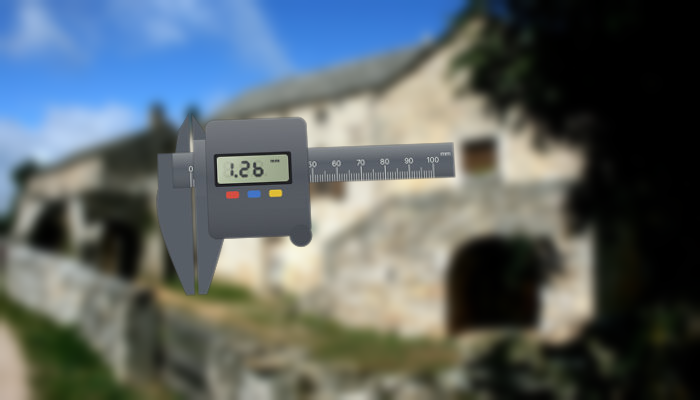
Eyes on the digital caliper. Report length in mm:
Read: 1.26 mm
